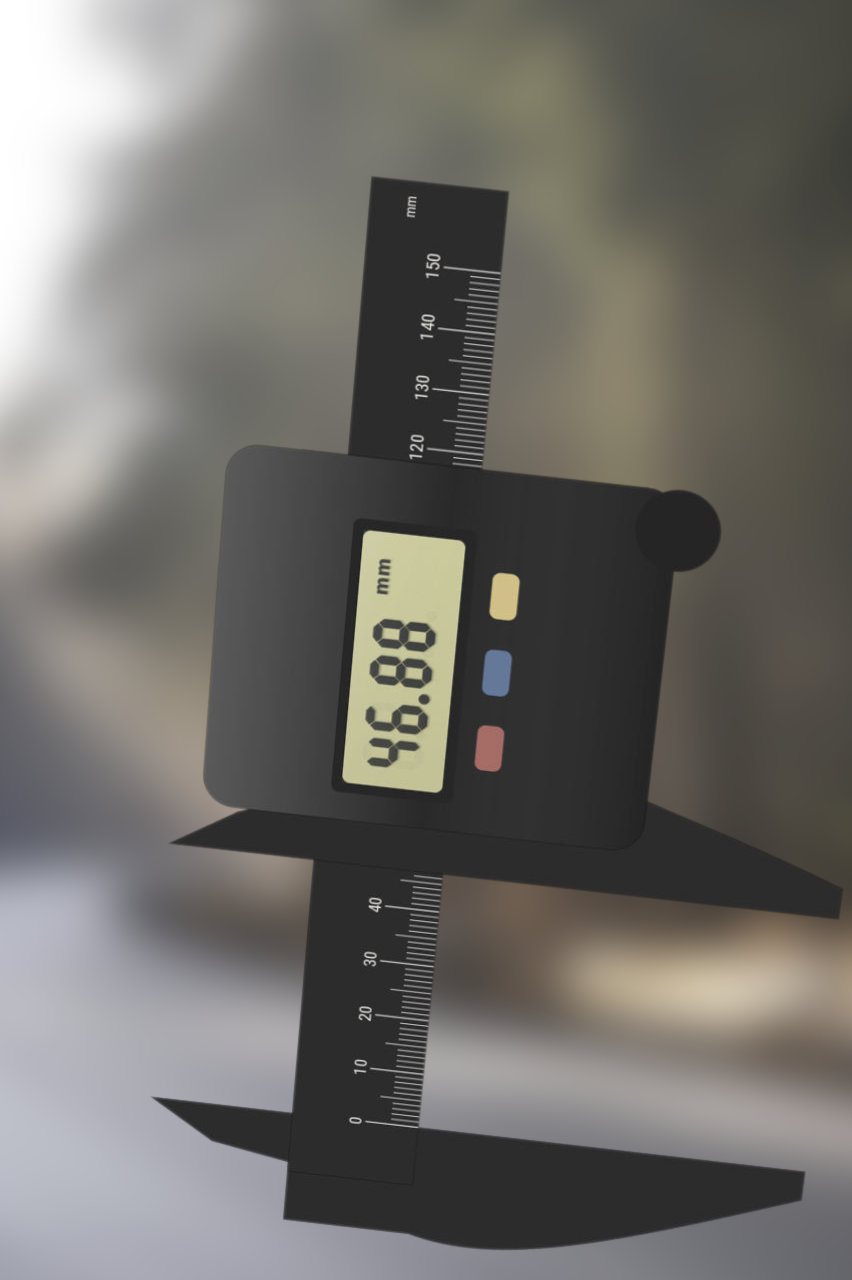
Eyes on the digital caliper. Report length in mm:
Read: 46.88 mm
